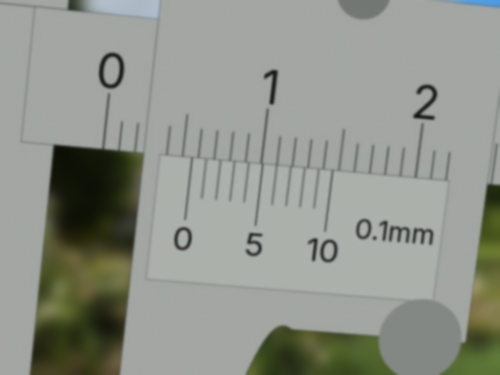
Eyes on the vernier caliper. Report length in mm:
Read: 5.6 mm
